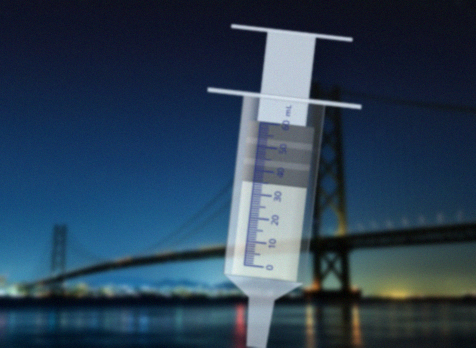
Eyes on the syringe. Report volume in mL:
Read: 35 mL
